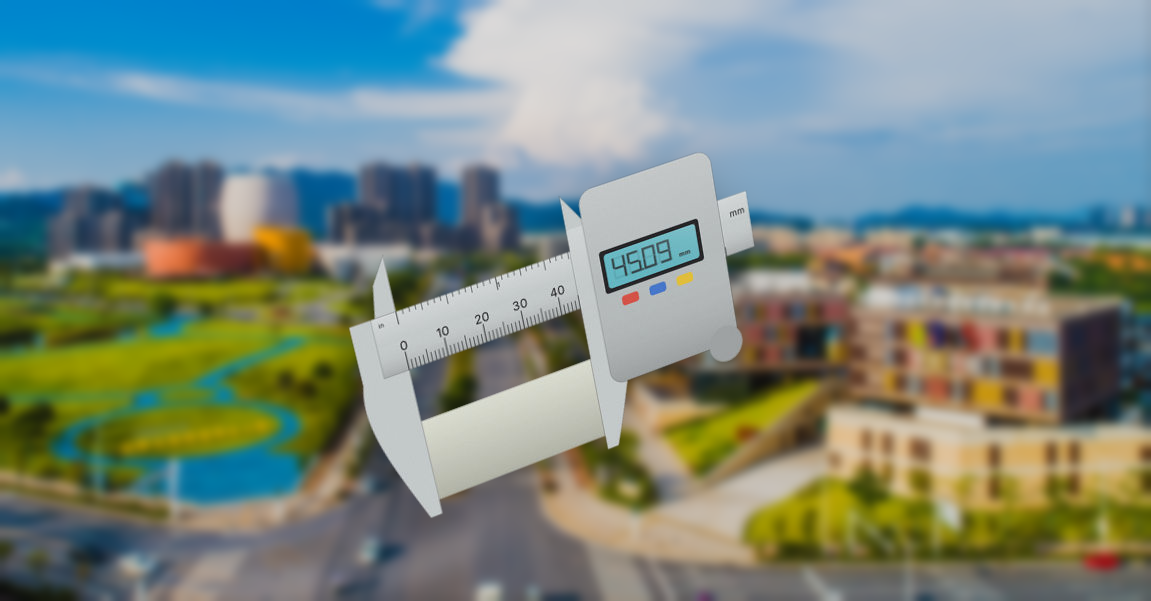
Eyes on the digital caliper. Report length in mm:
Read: 45.09 mm
